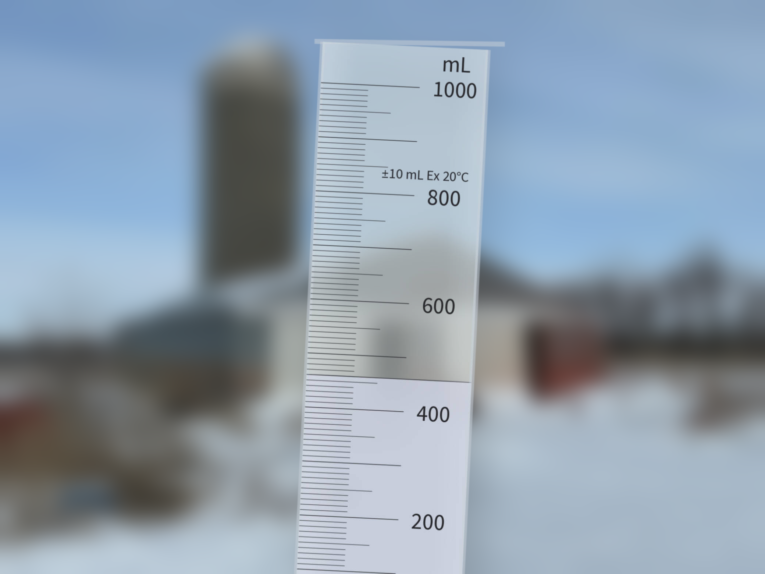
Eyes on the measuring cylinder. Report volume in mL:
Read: 460 mL
